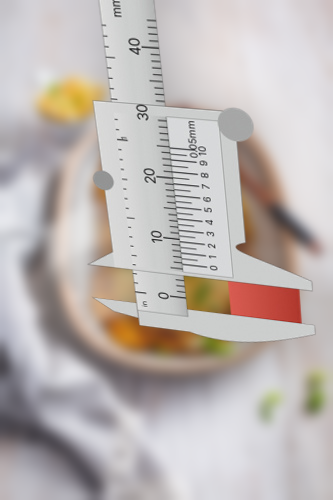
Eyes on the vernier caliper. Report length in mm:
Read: 5.8 mm
